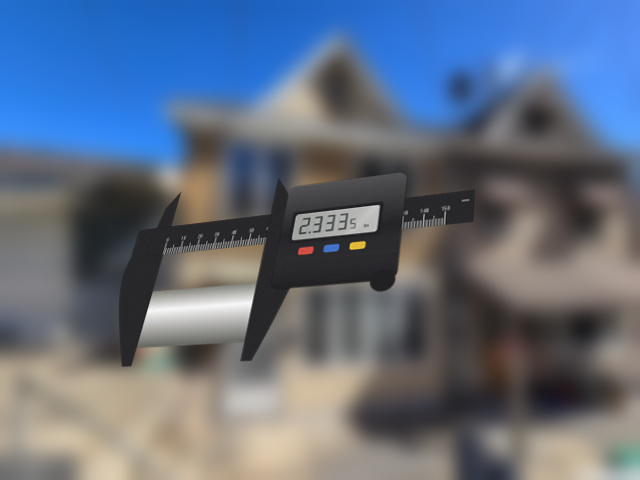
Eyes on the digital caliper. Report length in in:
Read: 2.3335 in
